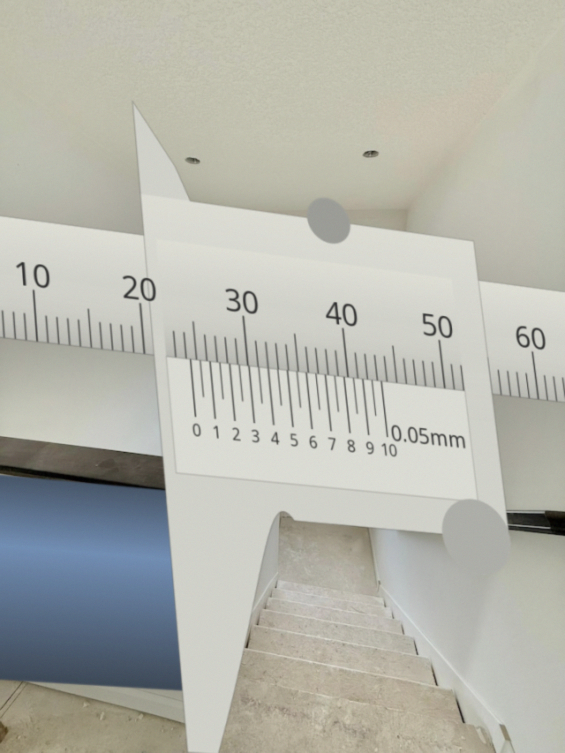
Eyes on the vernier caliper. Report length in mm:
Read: 24.4 mm
